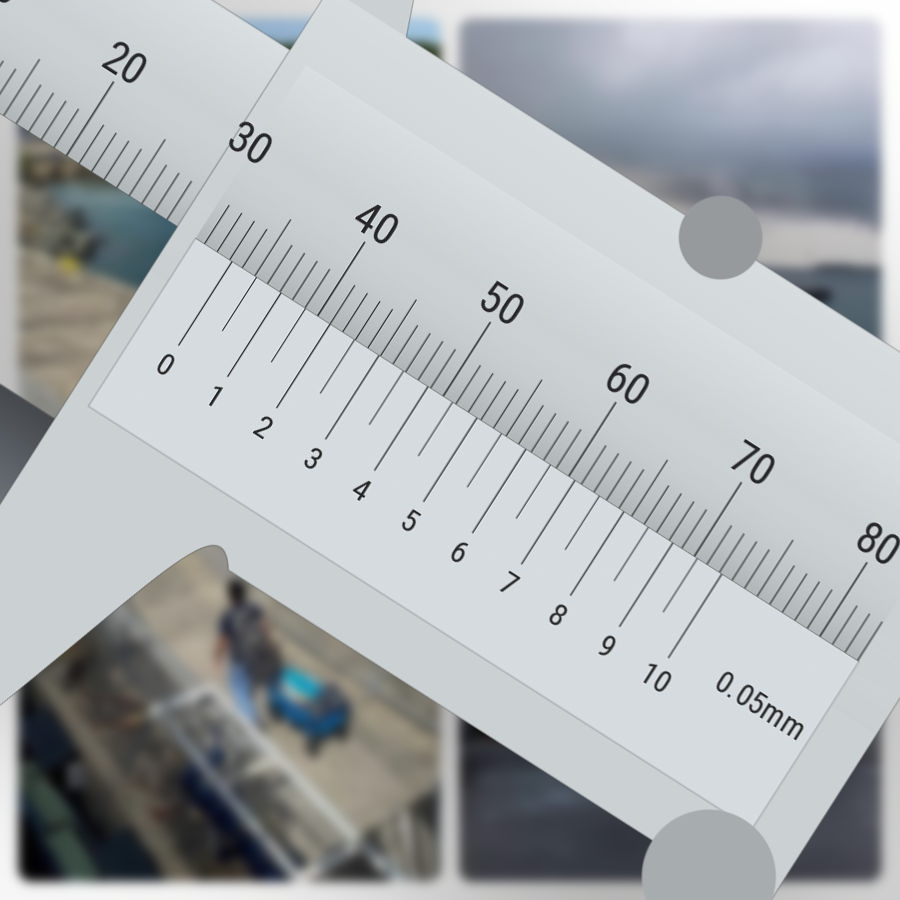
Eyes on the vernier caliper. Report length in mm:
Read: 33.2 mm
